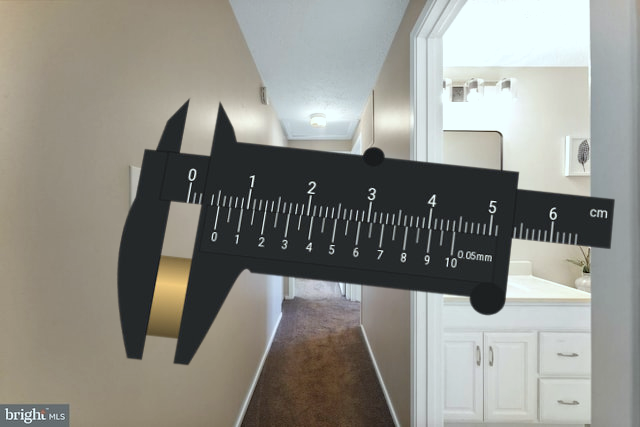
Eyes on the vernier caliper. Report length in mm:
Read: 5.2 mm
